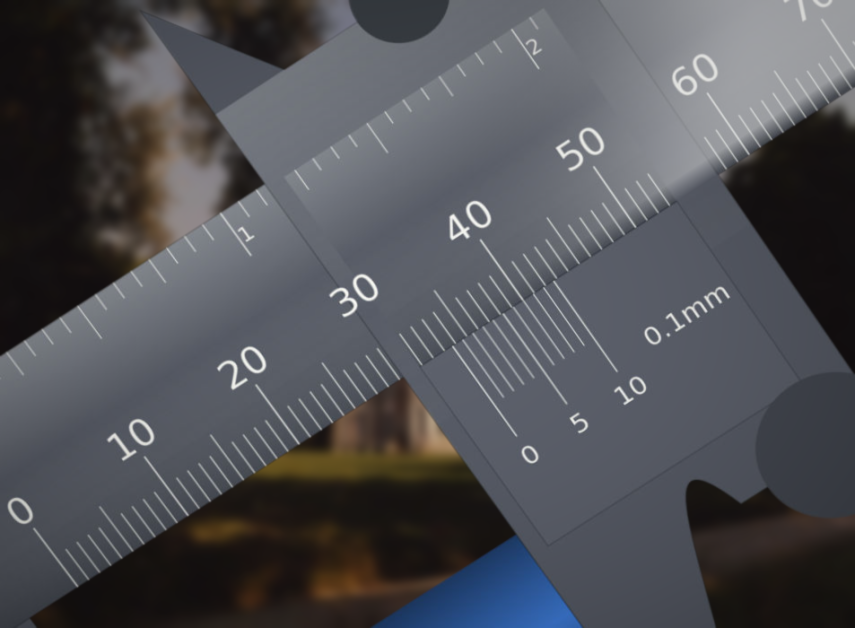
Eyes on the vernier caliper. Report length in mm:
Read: 33.7 mm
